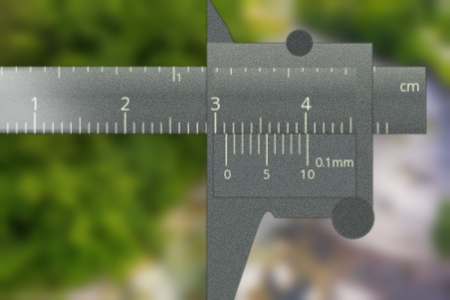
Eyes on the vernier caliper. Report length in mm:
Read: 31.2 mm
